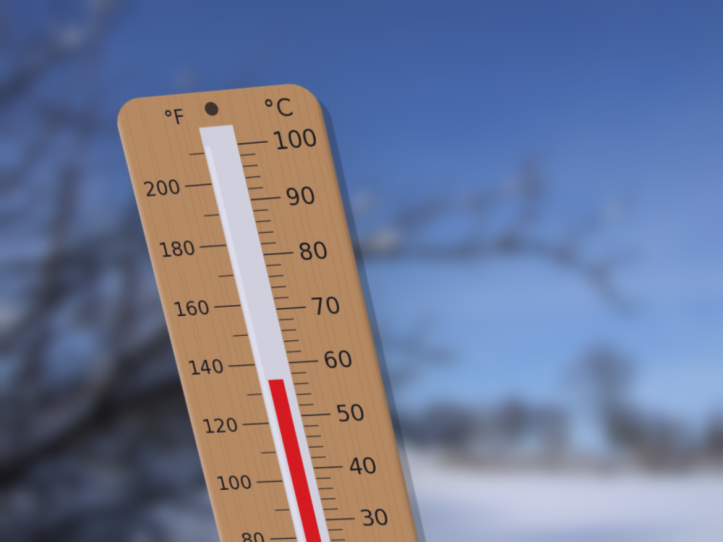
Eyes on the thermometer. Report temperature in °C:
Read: 57 °C
